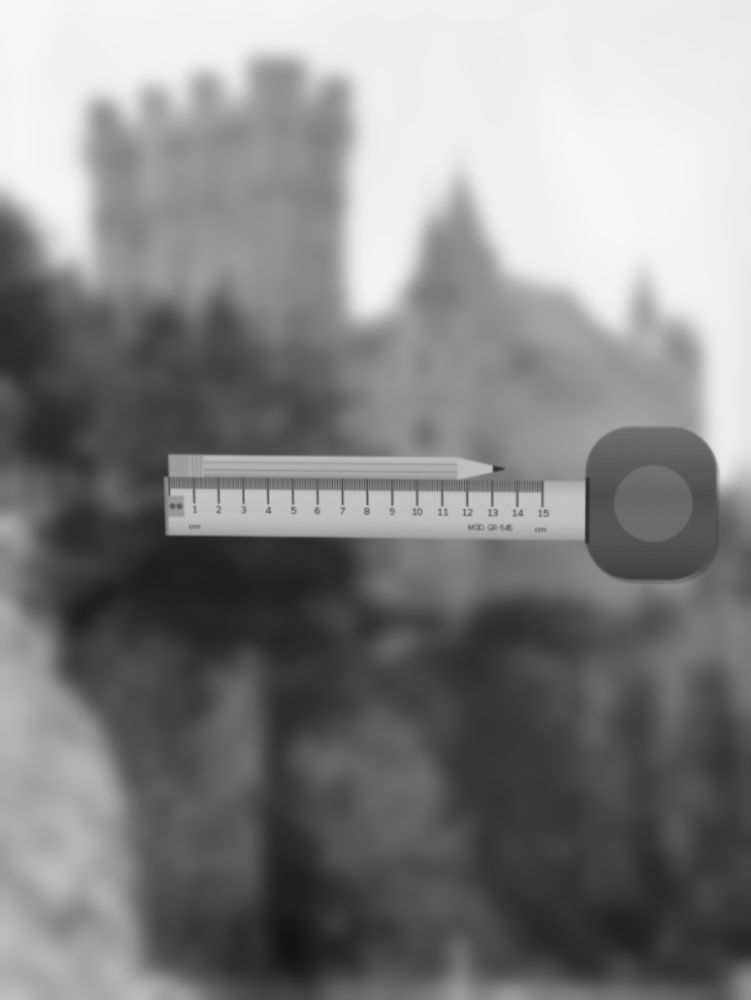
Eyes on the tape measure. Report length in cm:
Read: 13.5 cm
